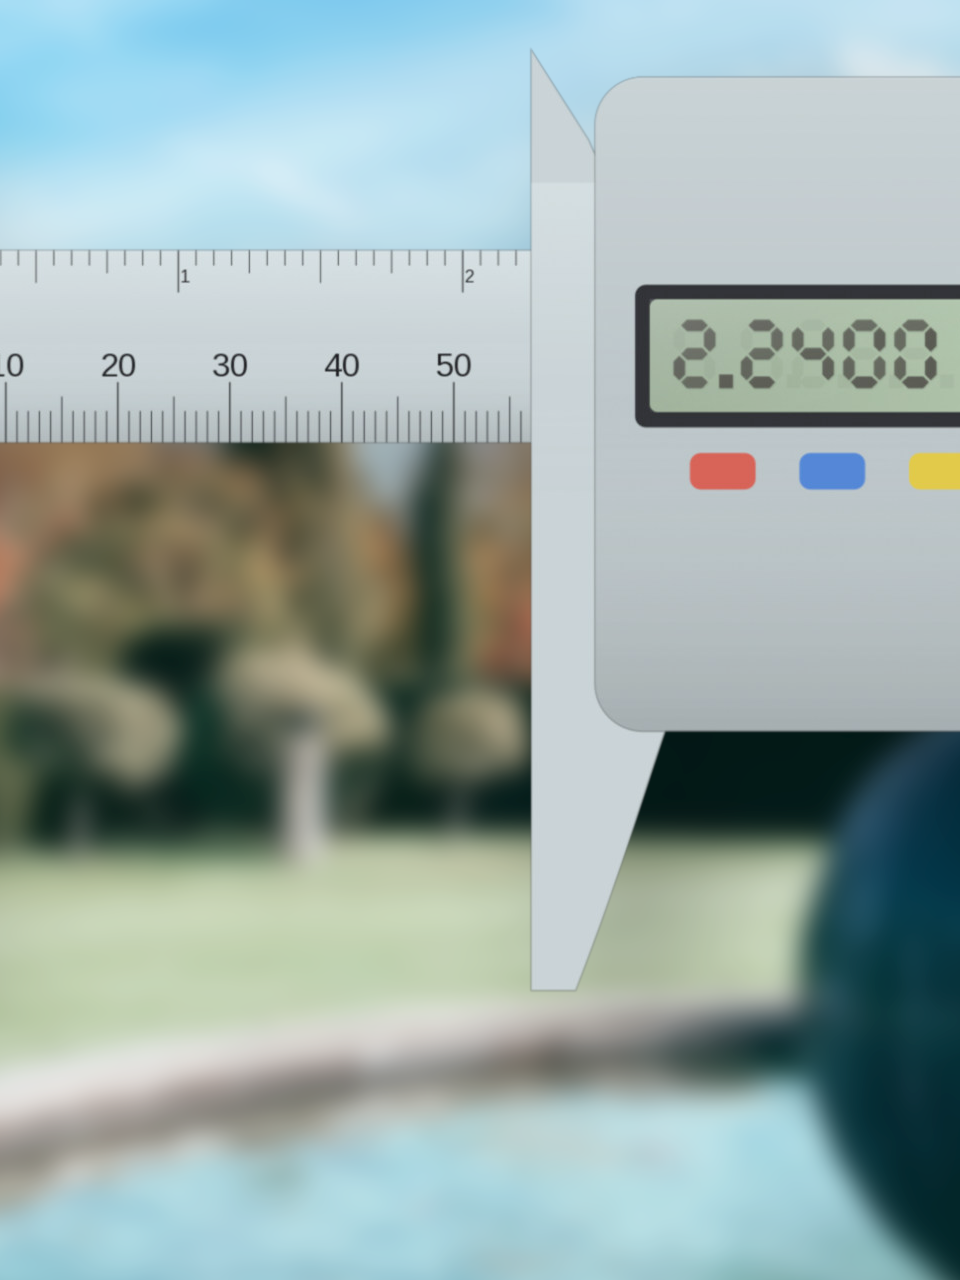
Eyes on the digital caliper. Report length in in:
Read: 2.2400 in
